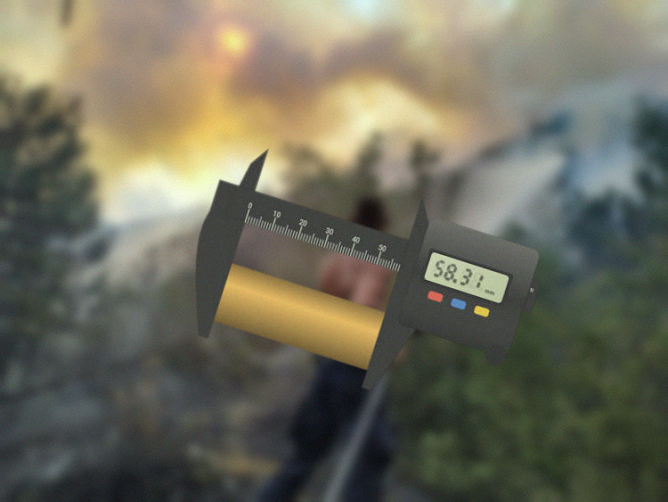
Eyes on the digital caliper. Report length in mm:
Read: 58.31 mm
